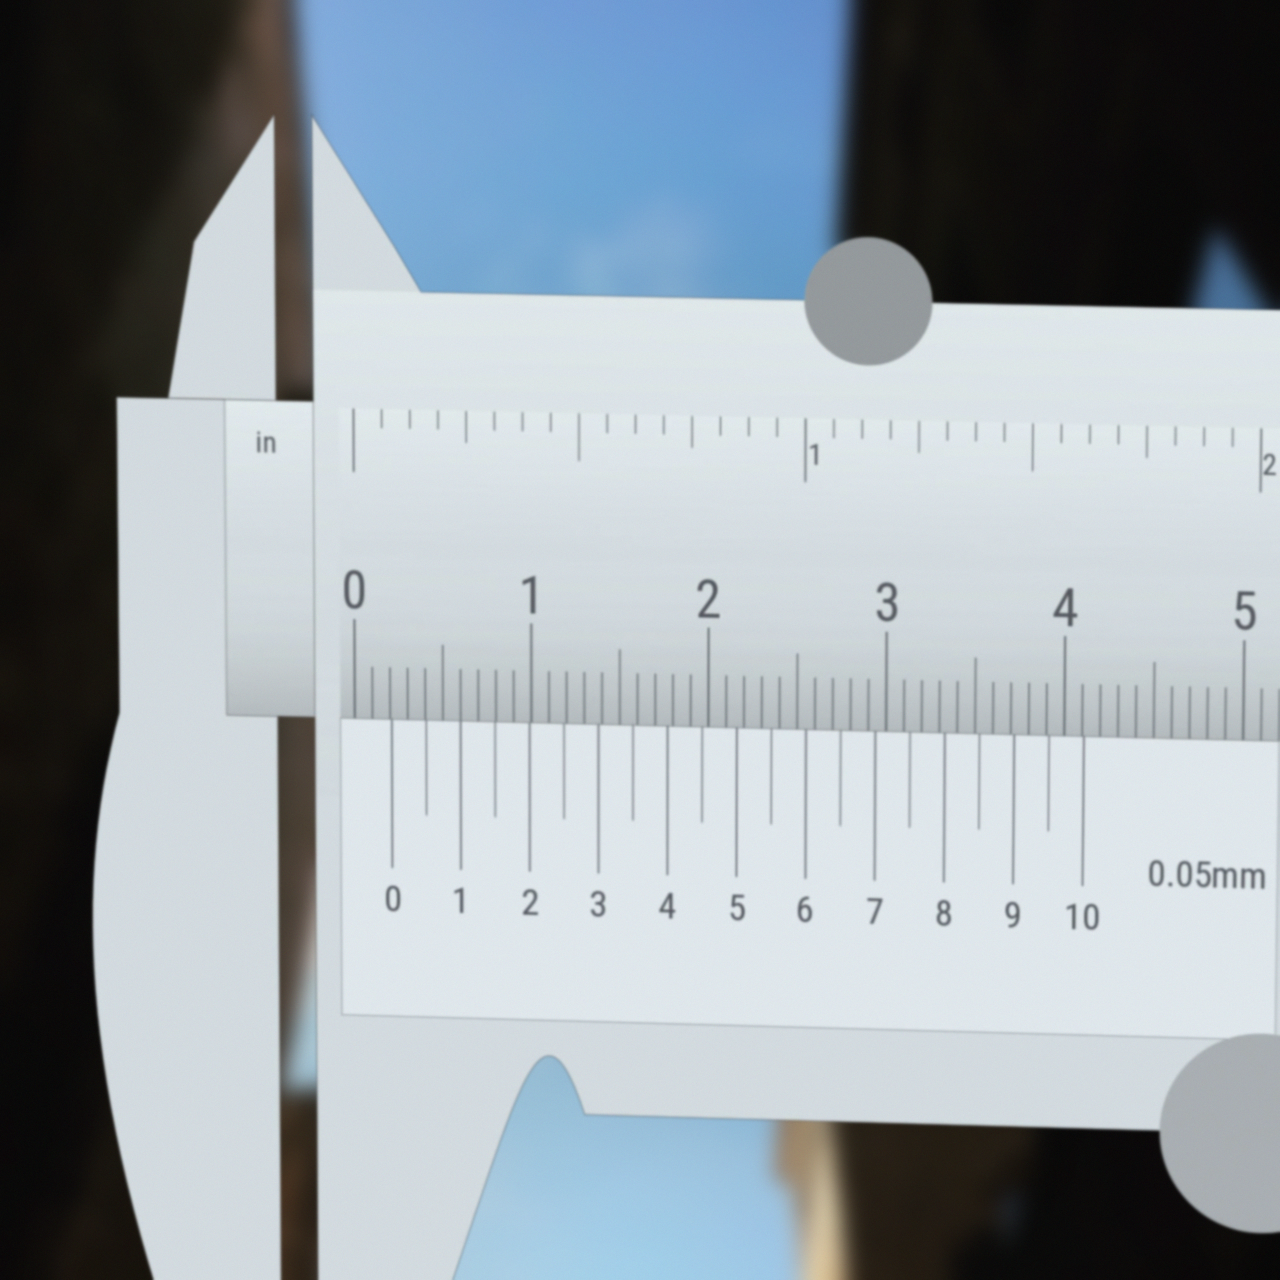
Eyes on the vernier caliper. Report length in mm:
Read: 2.1 mm
